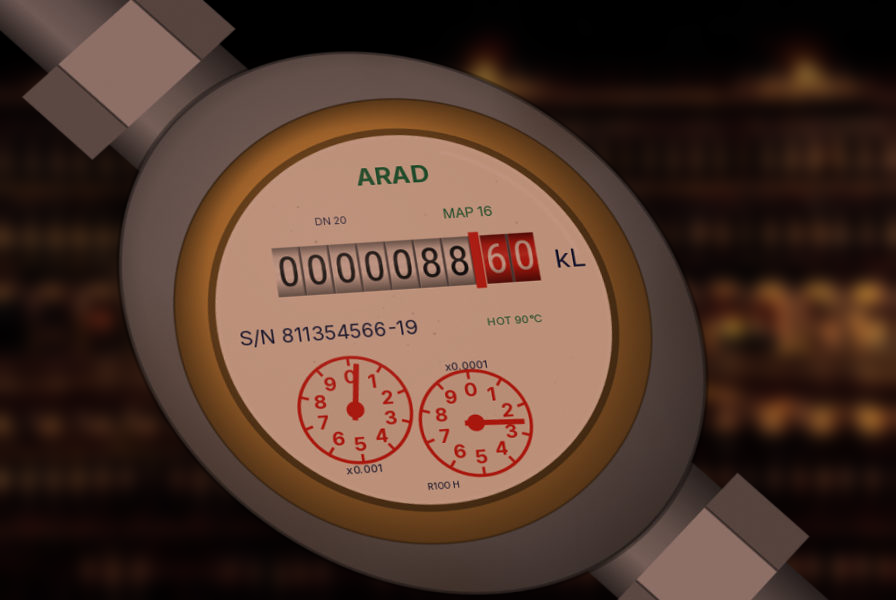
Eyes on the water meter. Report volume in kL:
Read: 88.6002 kL
